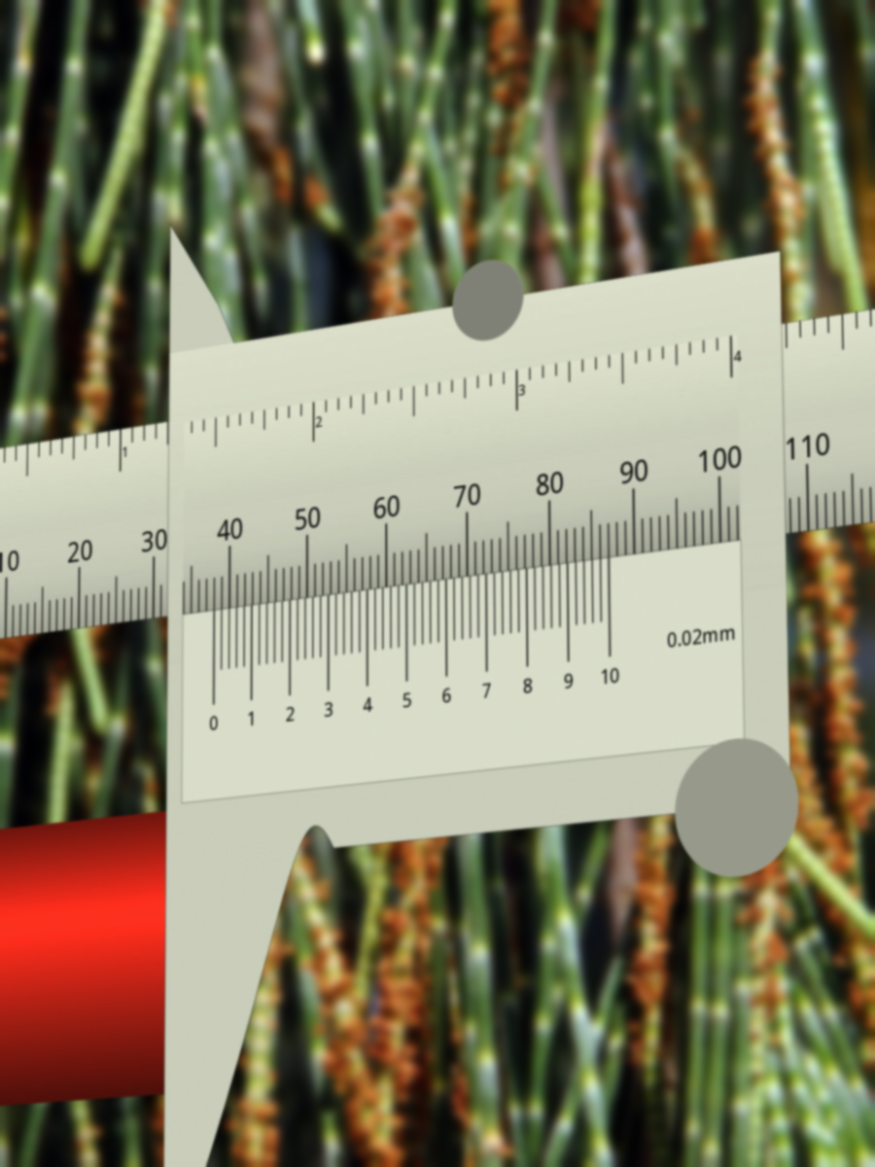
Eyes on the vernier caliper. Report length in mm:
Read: 38.0 mm
